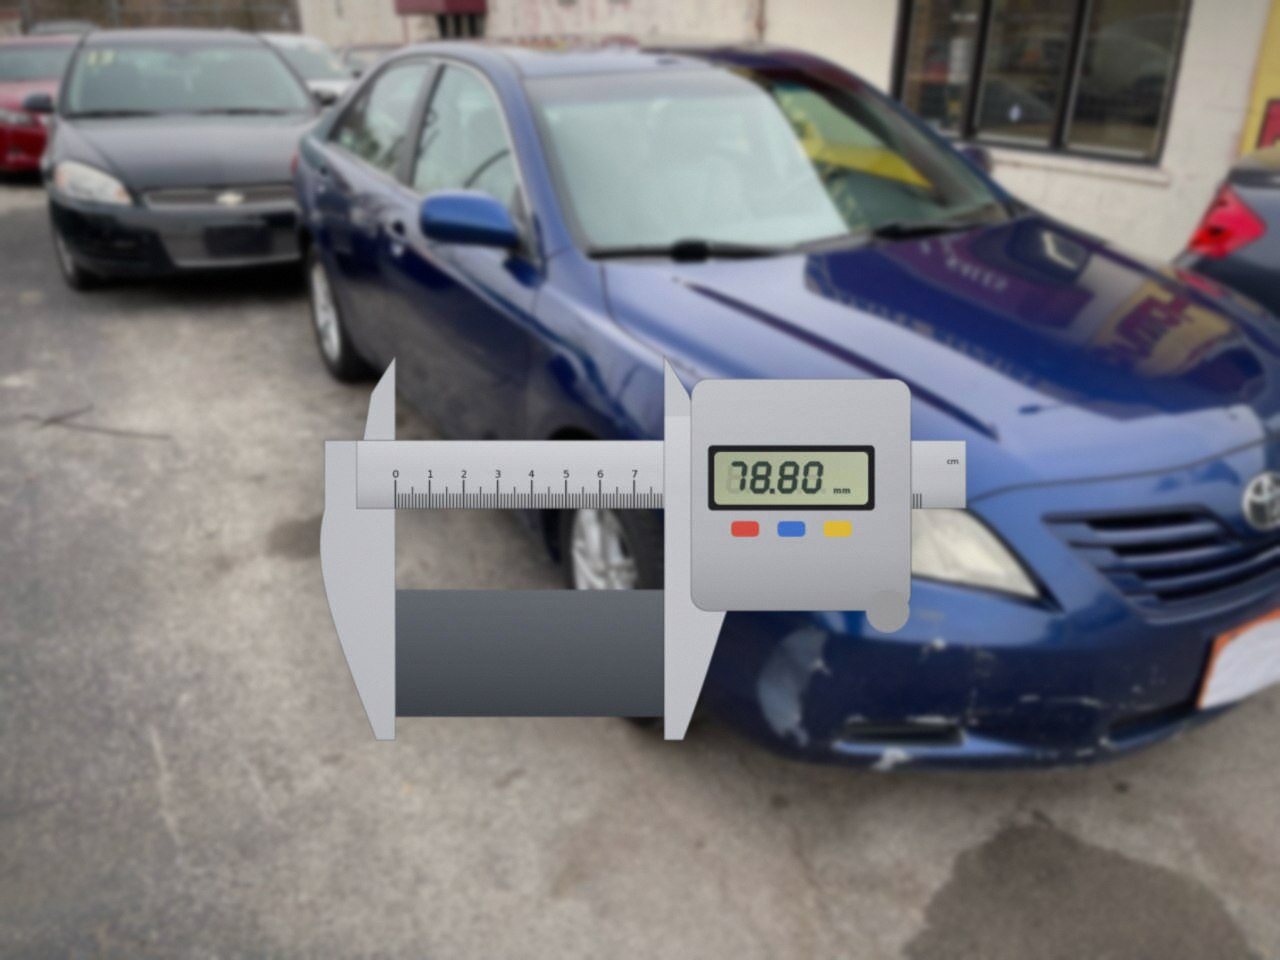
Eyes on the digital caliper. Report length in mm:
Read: 78.80 mm
